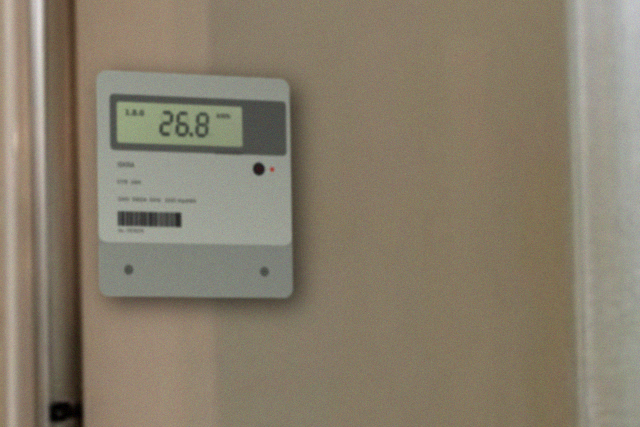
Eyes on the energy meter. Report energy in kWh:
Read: 26.8 kWh
